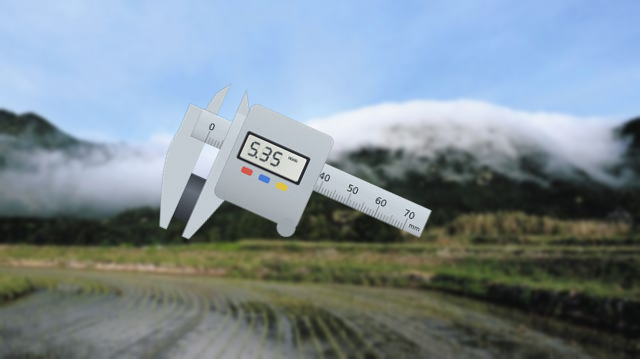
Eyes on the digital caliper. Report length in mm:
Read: 5.35 mm
